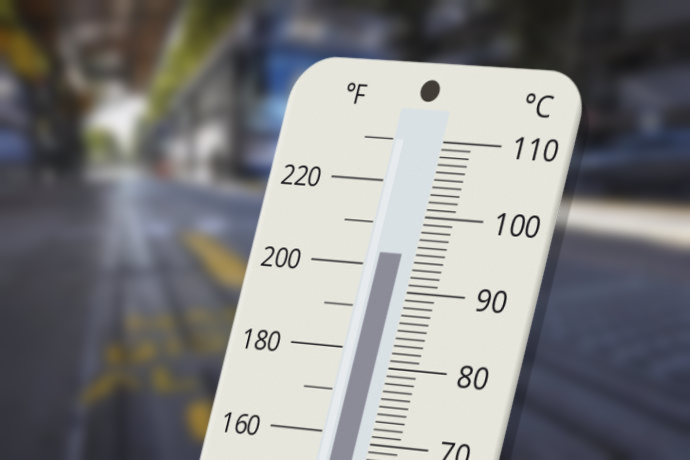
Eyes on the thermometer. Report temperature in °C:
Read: 95 °C
